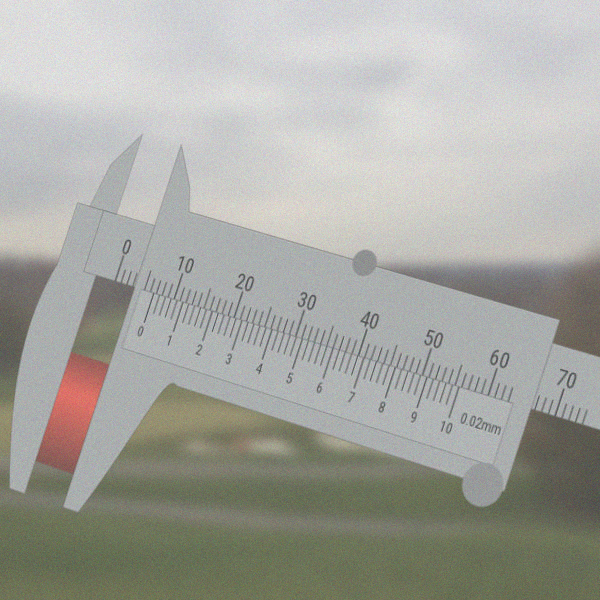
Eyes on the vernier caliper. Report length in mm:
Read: 6.6 mm
